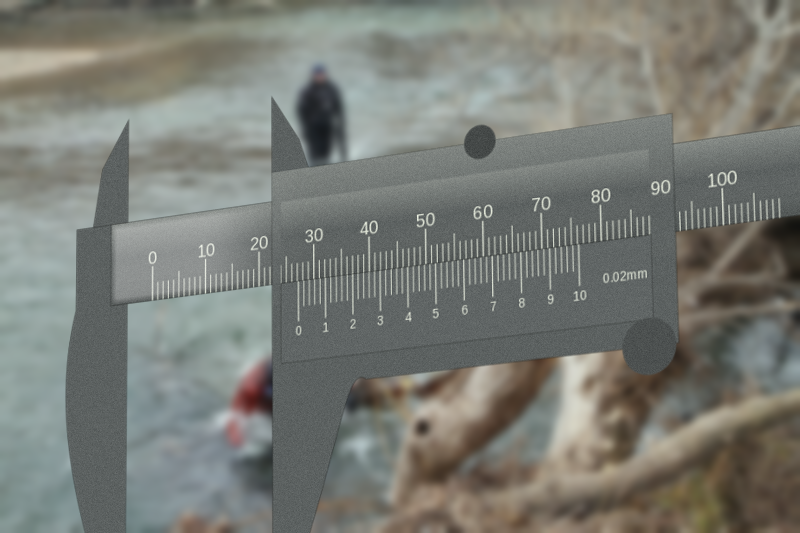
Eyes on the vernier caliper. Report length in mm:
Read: 27.2 mm
